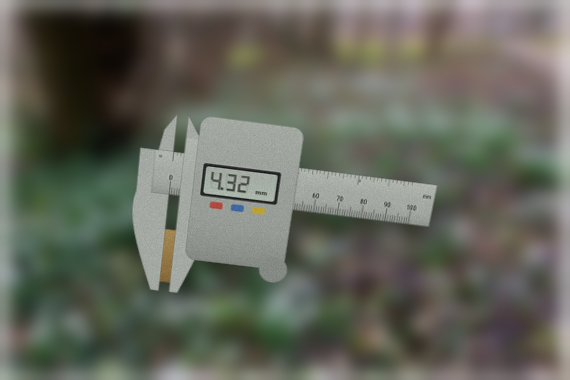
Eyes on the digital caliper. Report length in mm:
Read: 4.32 mm
